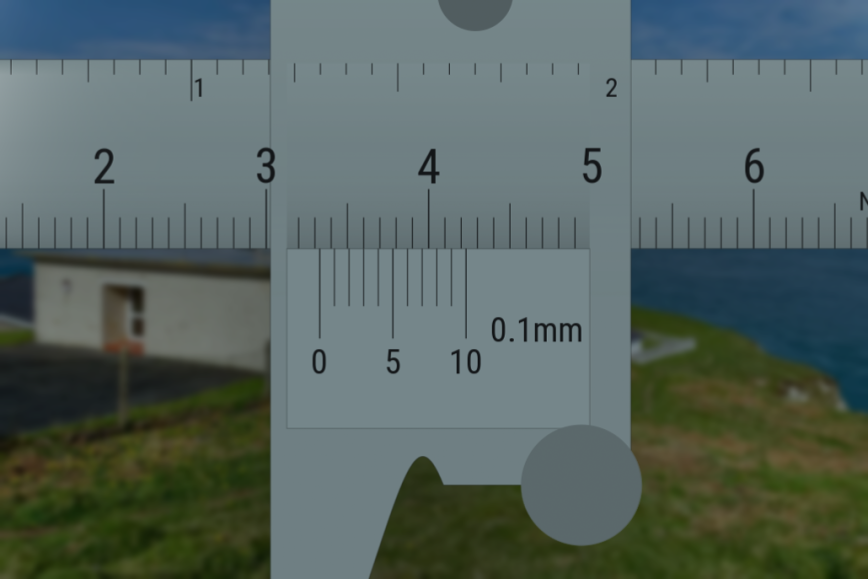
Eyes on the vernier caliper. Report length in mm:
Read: 33.3 mm
